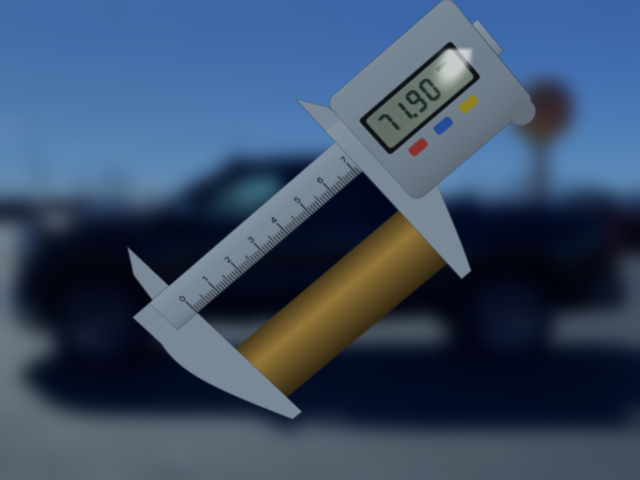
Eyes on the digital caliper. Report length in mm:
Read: 71.90 mm
